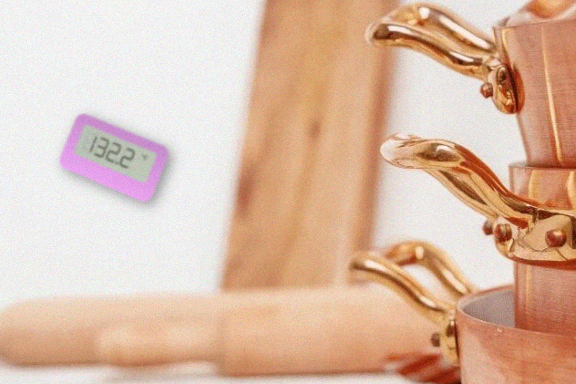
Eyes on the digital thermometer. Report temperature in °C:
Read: 132.2 °C
